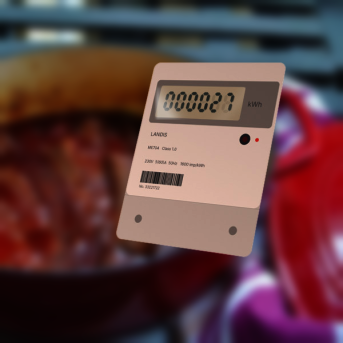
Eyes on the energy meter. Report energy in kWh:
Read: 27 kWh
